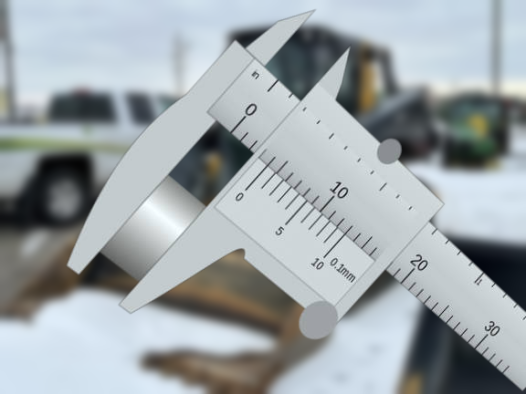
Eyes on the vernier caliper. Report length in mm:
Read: 4.0 mm
